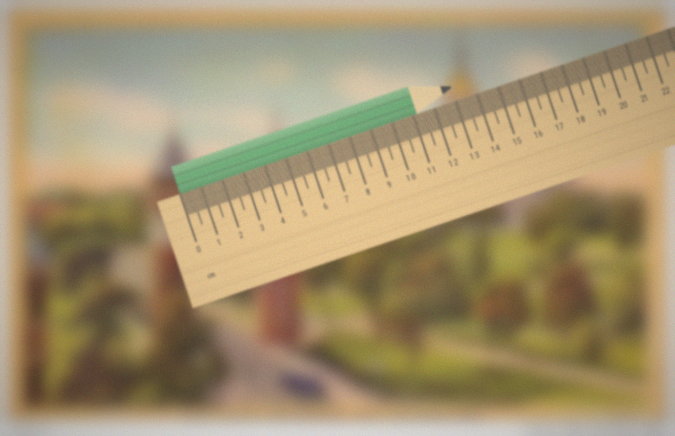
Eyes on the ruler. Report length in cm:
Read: 13 cm
